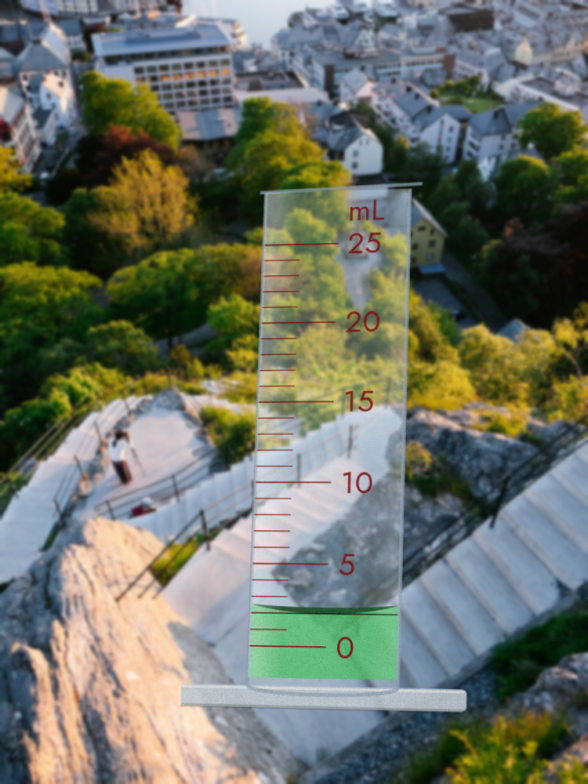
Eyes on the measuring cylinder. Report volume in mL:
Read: 2 mL
